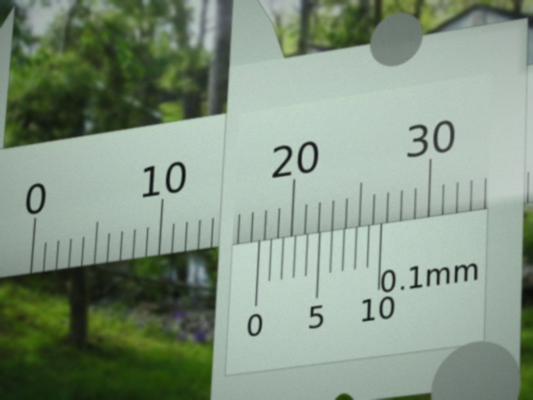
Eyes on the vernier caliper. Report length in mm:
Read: 17.6 mm
